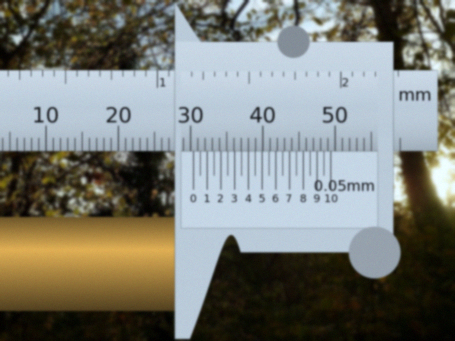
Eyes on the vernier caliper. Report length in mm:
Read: 30.4 mm
